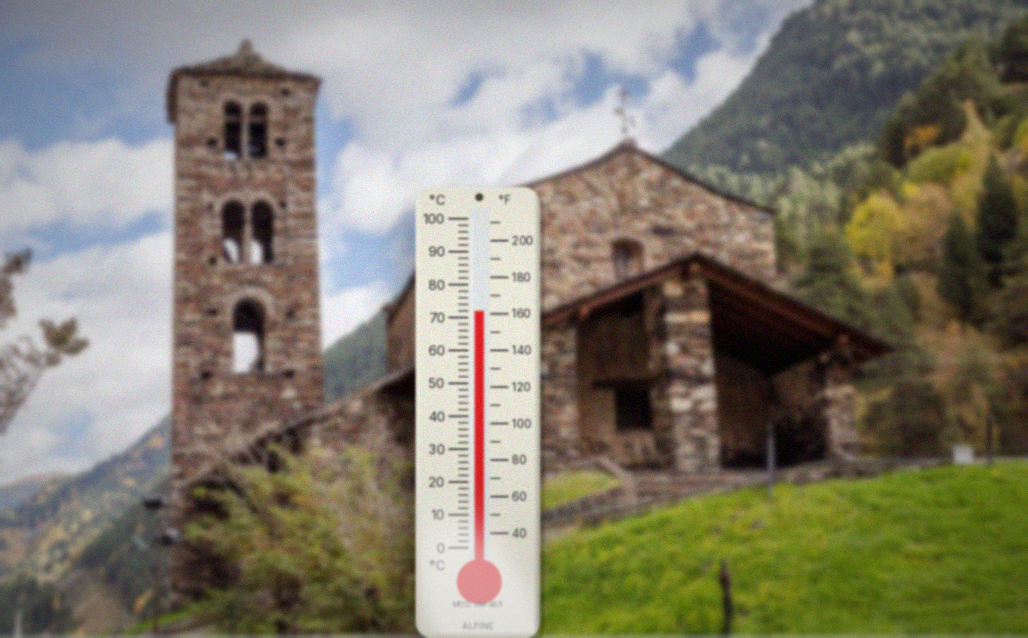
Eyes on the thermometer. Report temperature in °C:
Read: 72 °C
